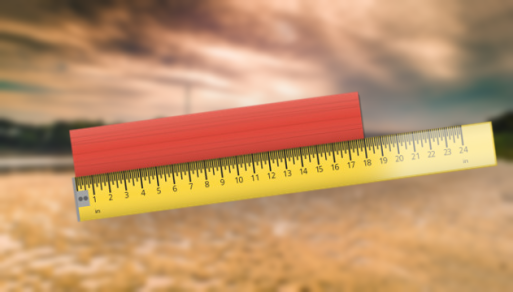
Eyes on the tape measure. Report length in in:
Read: 18 in
